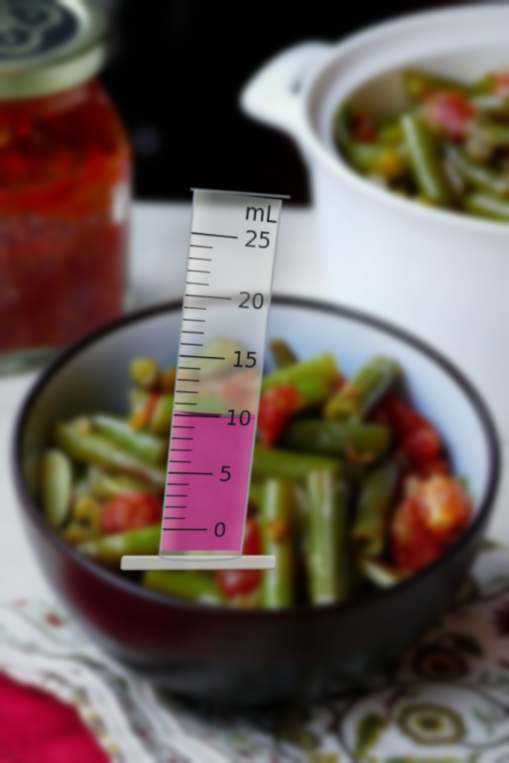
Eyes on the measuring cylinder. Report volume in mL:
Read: 10 mL
